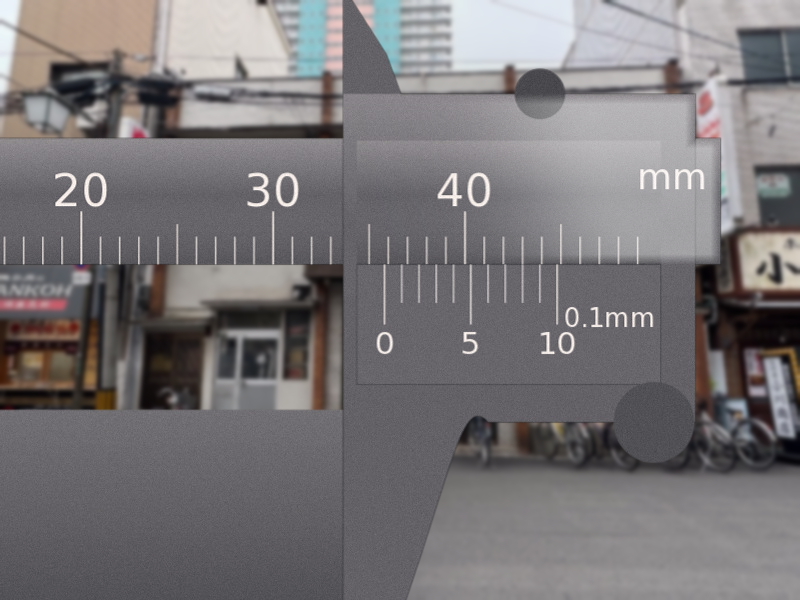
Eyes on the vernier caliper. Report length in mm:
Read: 35.8 mm
